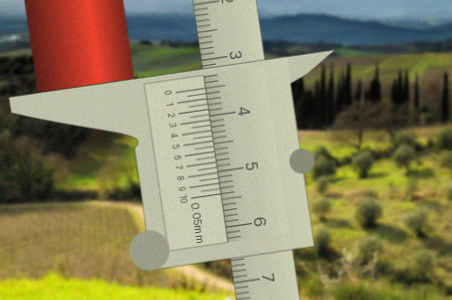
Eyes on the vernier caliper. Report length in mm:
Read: 35.0 mm
